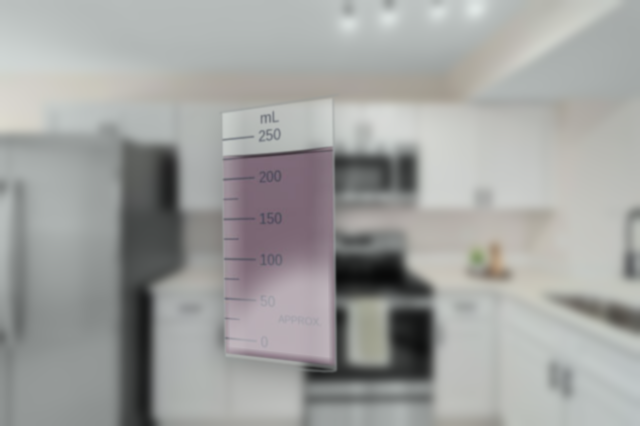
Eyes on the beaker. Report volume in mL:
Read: 225 mL
